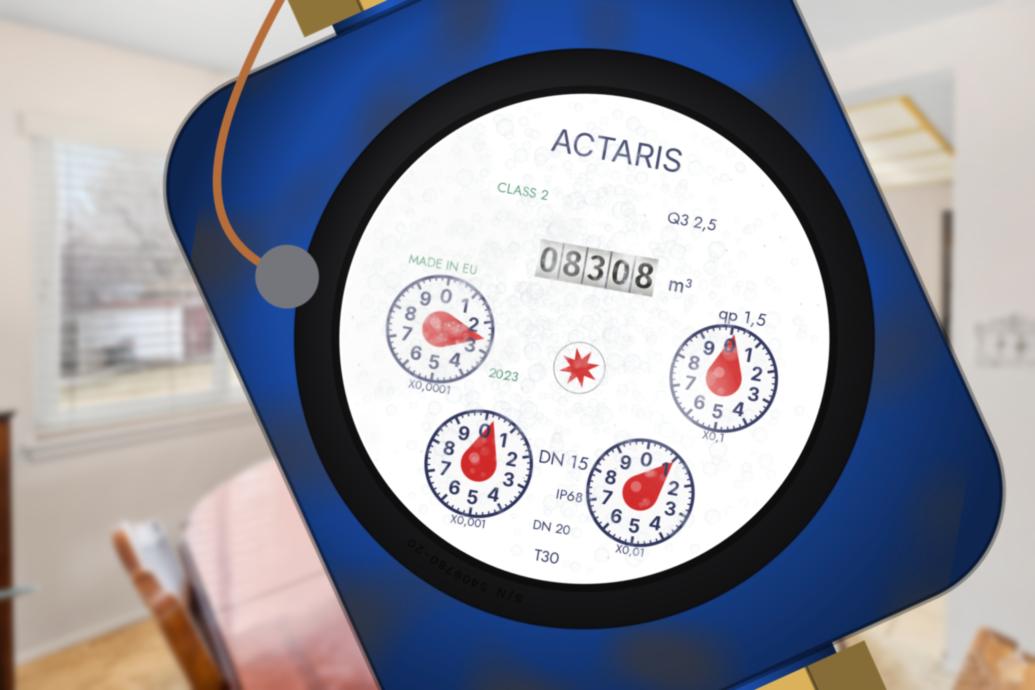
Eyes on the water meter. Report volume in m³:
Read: 8308.0102 m³
